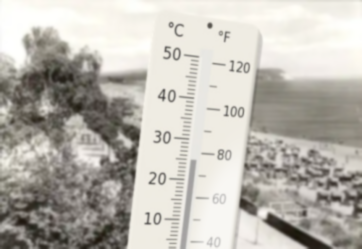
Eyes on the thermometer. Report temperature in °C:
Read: 25 °C
